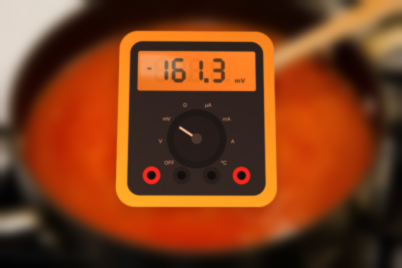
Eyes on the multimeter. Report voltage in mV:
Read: -161.3 mV
